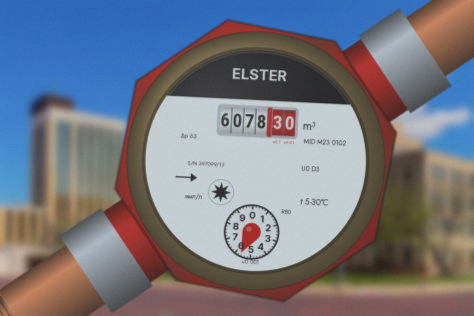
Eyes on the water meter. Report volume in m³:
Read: 6078.305 m³
